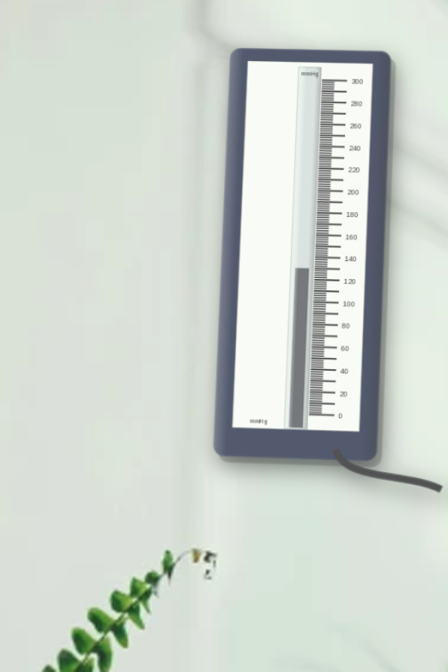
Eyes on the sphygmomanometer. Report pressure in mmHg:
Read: 130 mmHg
